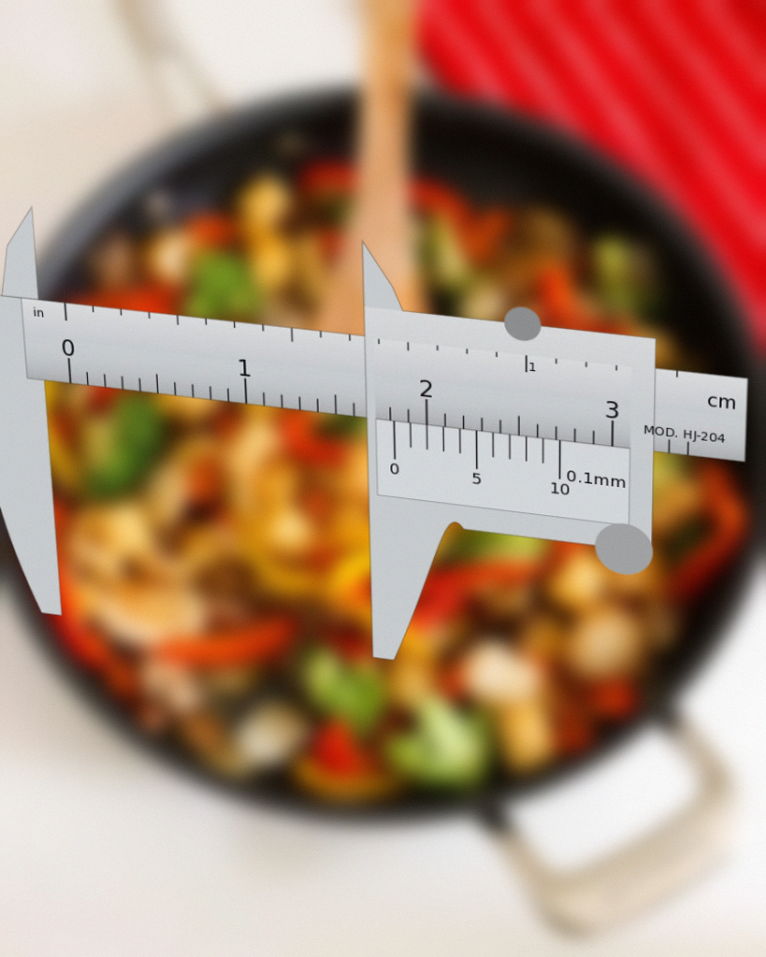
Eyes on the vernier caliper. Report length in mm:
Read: 18.2 mm
